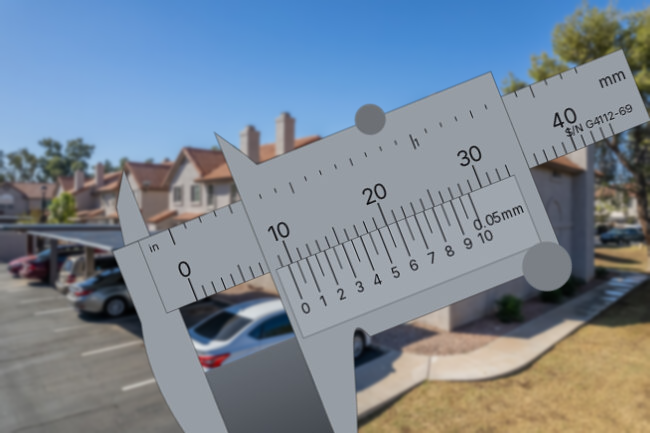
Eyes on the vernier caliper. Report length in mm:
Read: 9.6 mm
